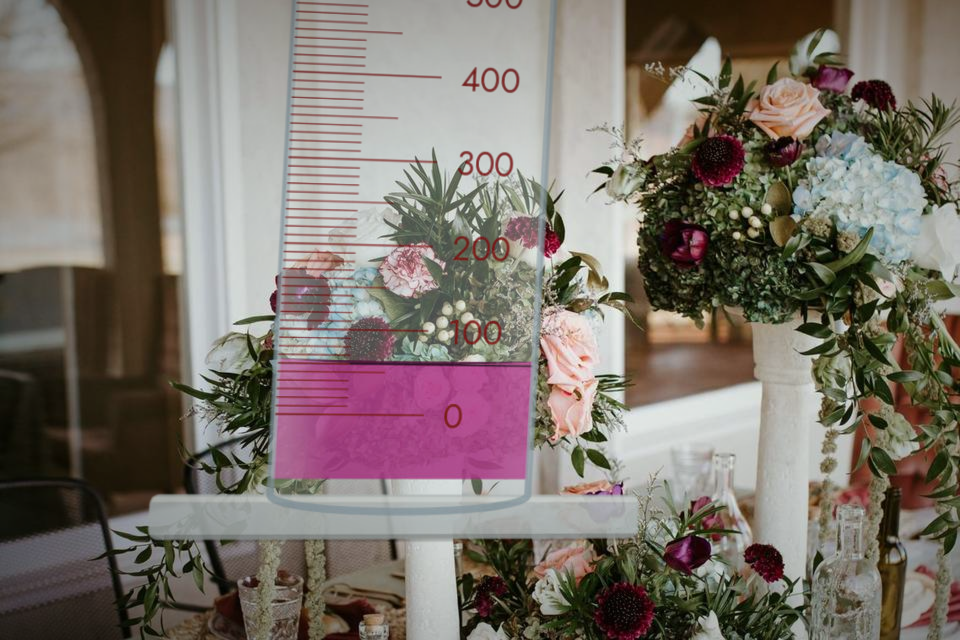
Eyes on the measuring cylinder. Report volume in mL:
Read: 60 mL
